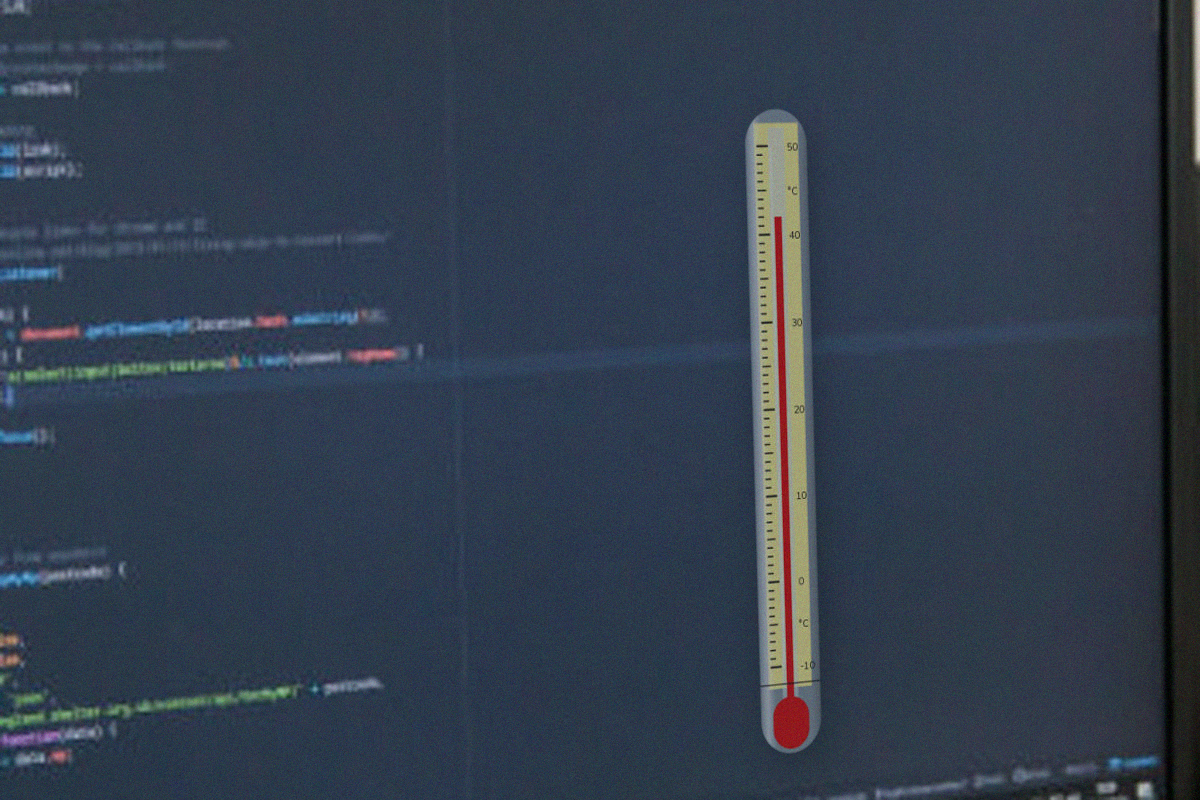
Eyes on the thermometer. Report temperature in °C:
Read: 42 °C
